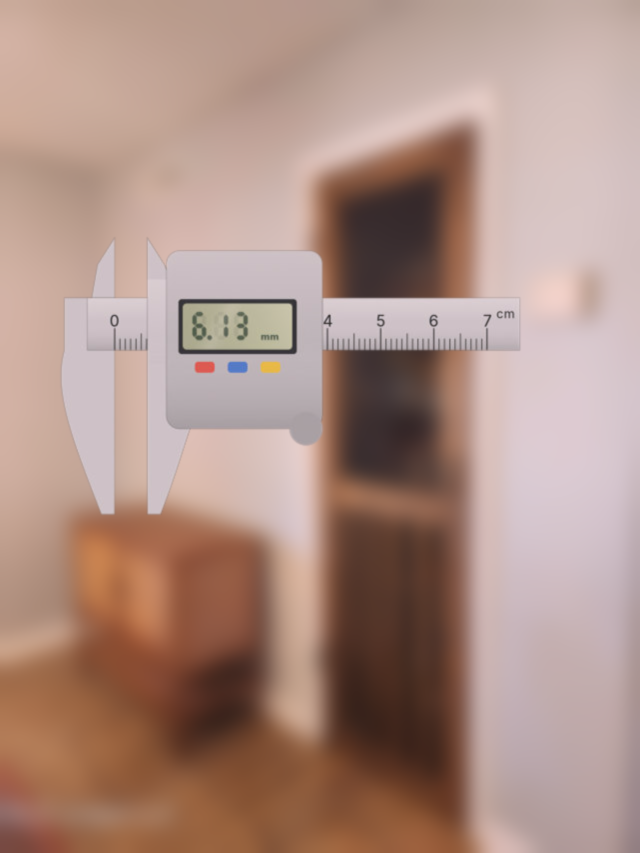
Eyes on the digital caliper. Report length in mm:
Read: 6.13 mm
